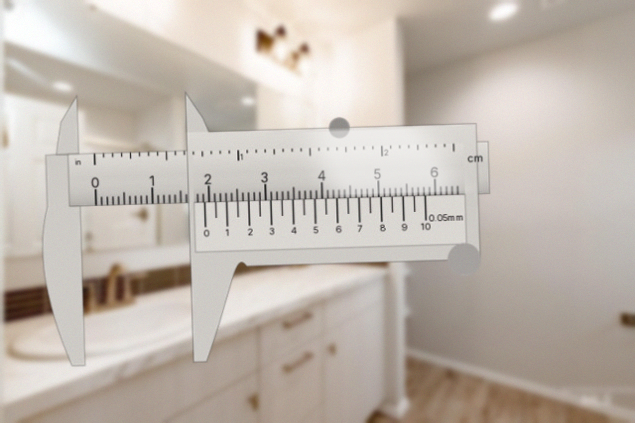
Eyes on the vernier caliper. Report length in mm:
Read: 19.2 mm
